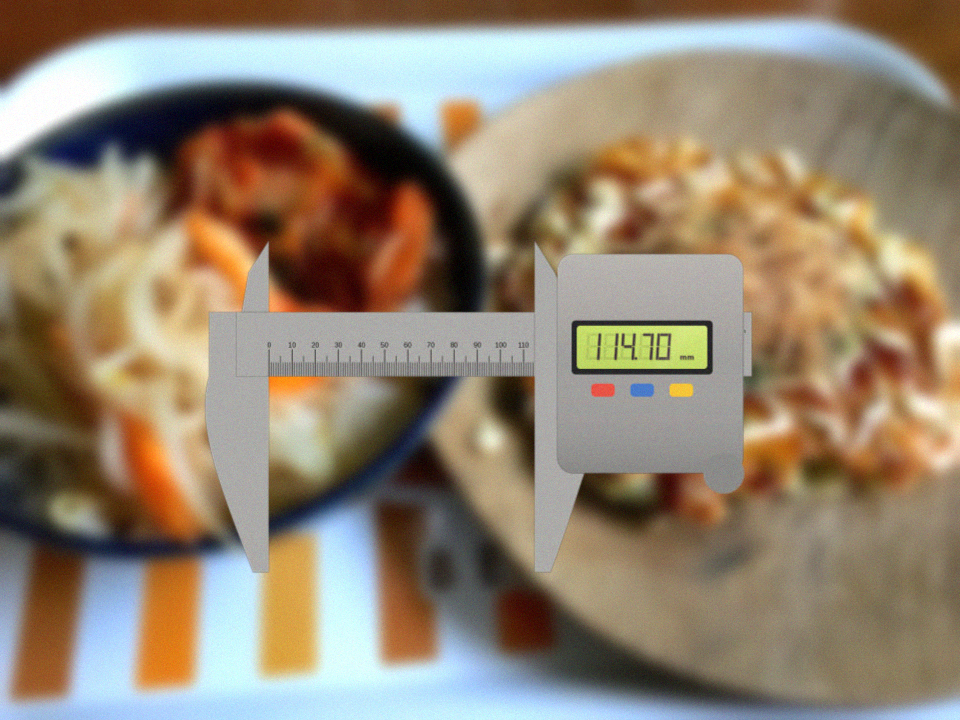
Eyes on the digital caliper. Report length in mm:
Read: 114.70 mm
